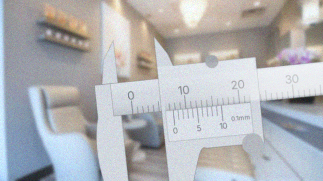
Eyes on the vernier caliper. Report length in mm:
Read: 7.6 mm
